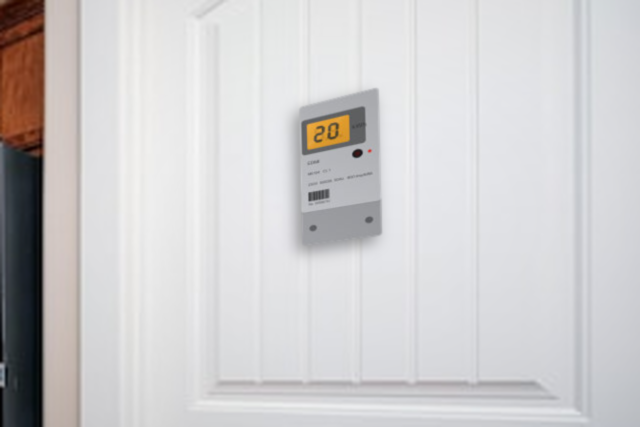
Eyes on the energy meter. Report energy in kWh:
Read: 20 kWh
